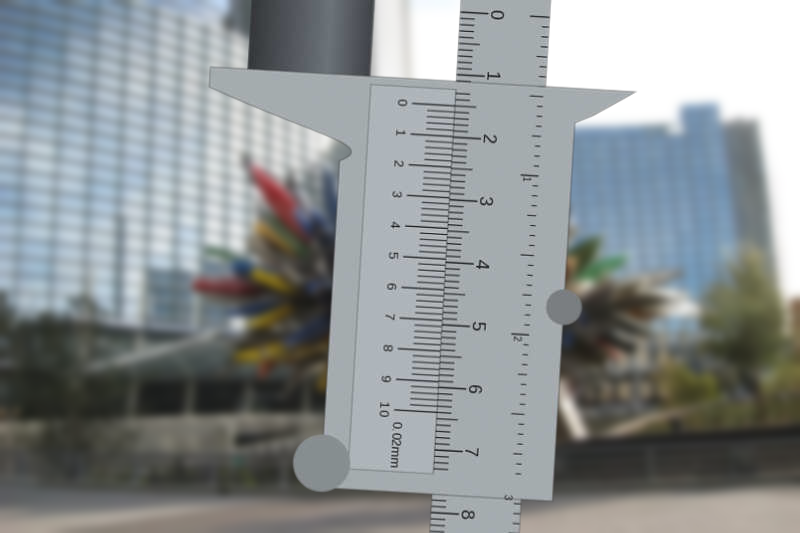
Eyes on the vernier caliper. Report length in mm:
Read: 15.0 mm
